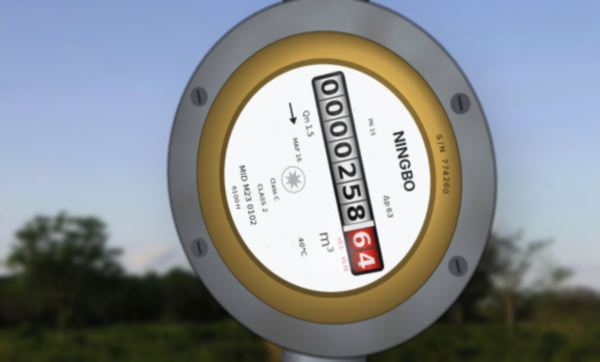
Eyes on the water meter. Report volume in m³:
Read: 258.64 m³
